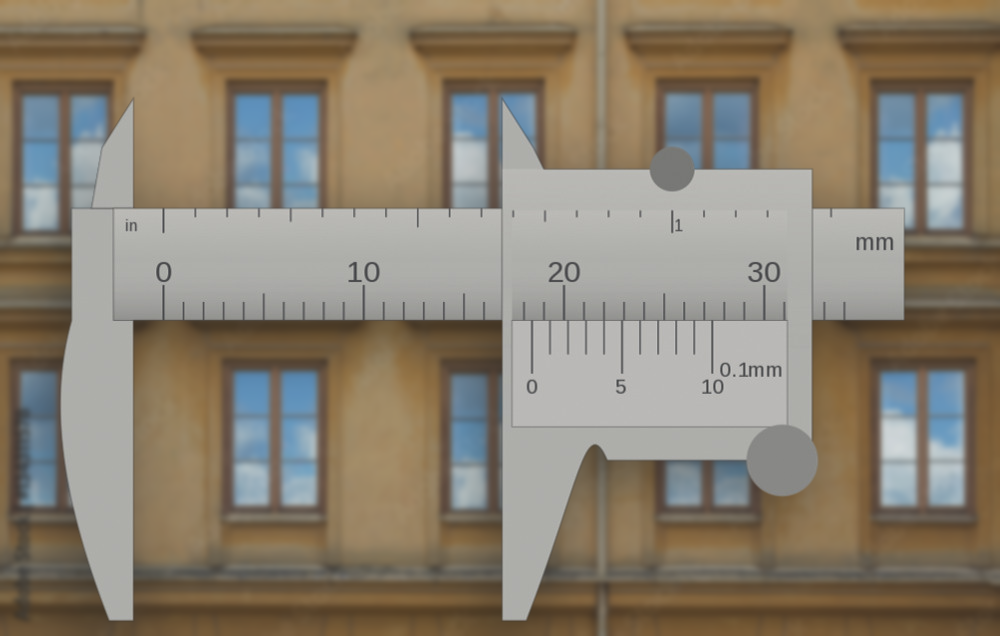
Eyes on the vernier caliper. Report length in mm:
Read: 18.4 mm
